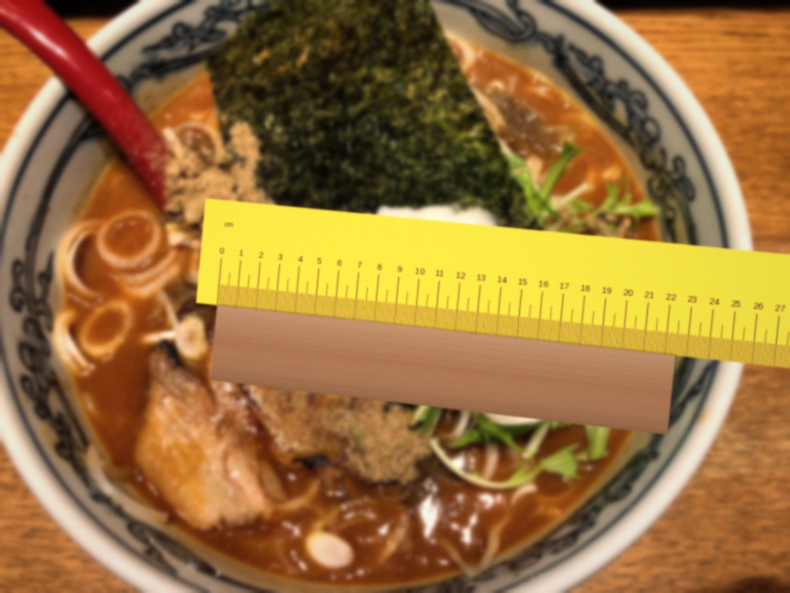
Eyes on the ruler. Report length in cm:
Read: 22.5 cm
